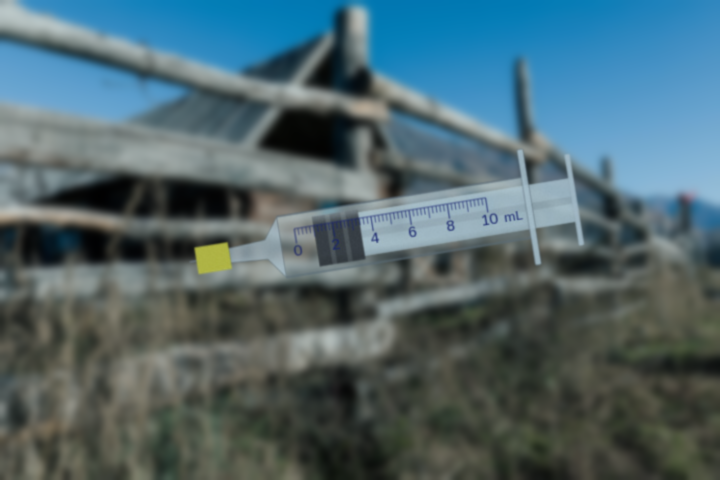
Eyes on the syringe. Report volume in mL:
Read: 1 mL
